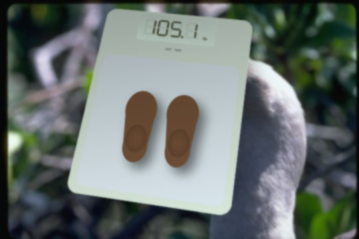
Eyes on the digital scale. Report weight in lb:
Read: 105.1 lb
